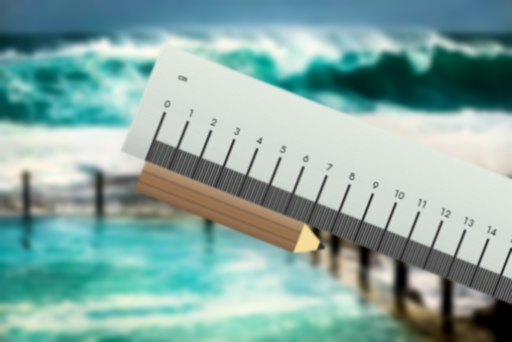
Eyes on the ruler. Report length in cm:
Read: 8 cm
